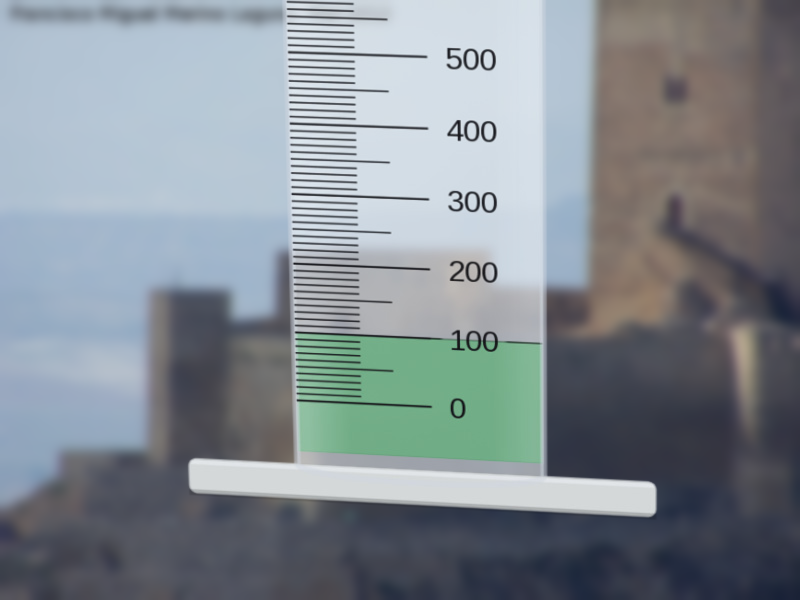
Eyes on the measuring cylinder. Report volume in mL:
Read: 100 mL
